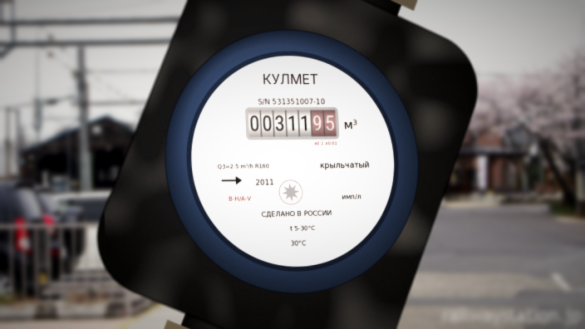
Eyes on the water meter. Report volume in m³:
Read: 311.95 m³
